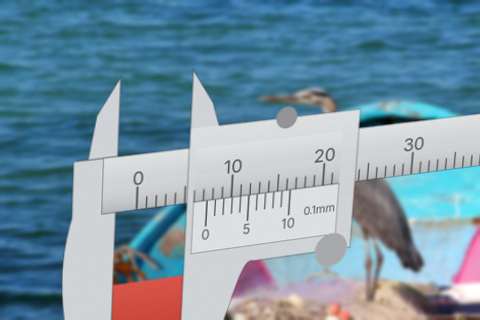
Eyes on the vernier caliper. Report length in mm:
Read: 7.4 mm
